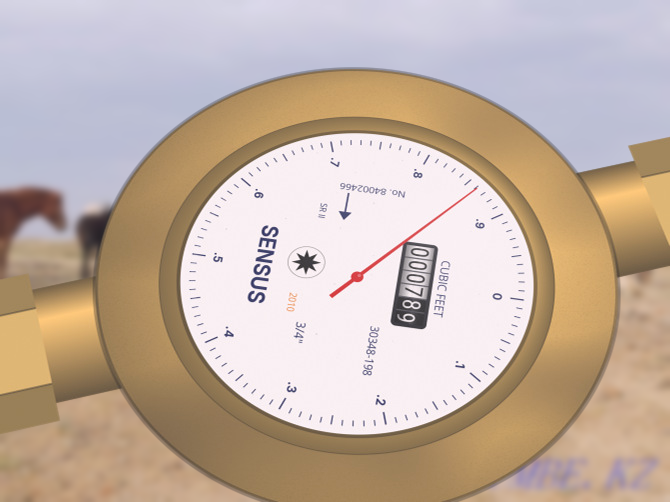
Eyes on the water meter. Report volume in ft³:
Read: 788.86 ft³
